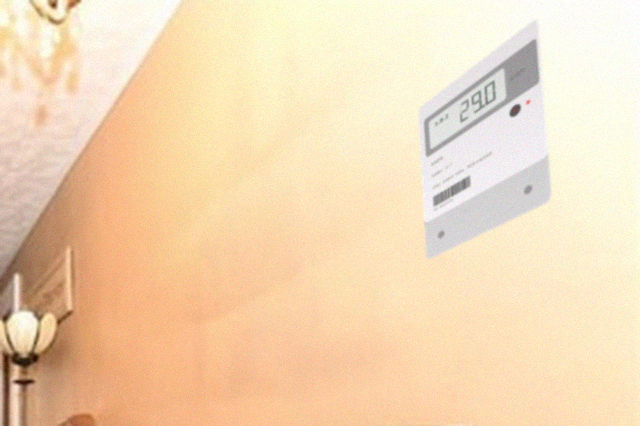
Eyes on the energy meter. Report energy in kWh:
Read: 29.0 kWh
